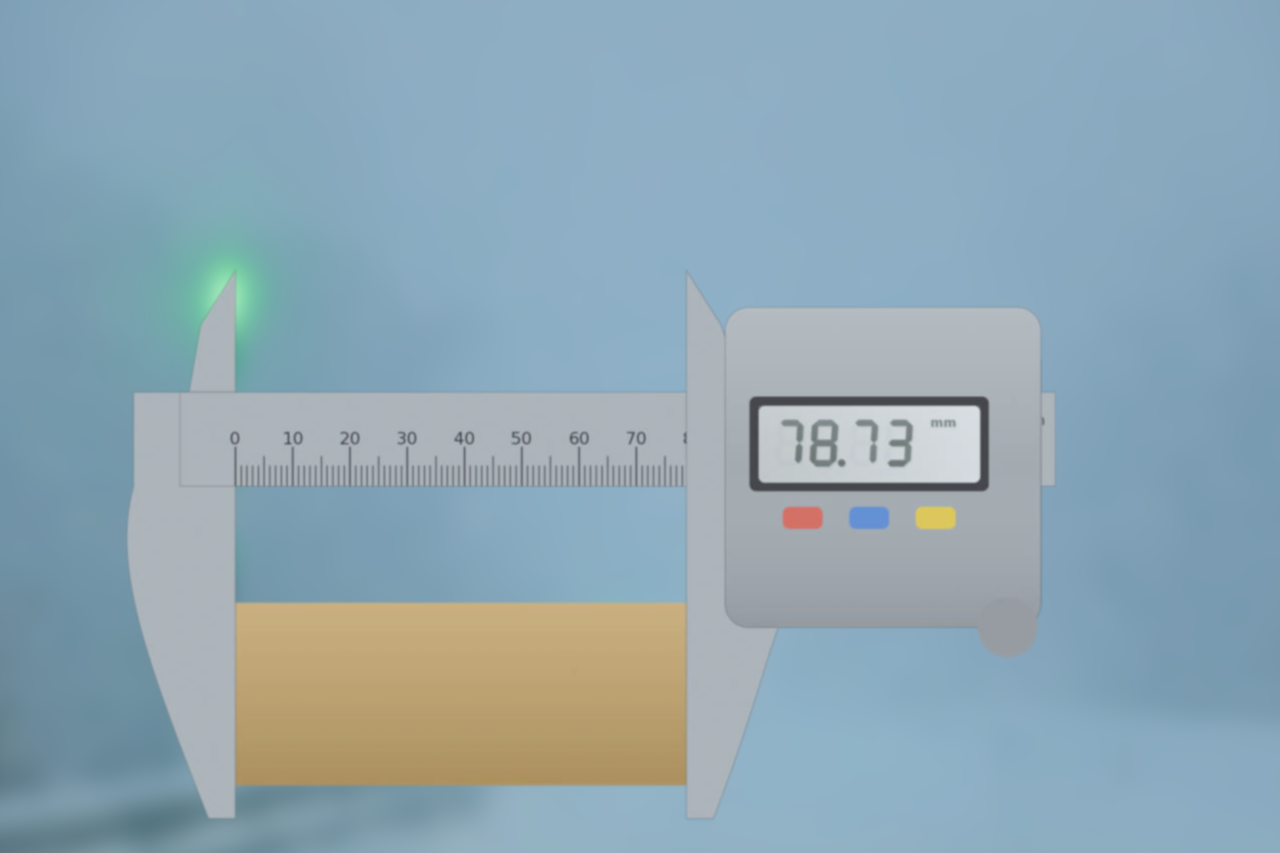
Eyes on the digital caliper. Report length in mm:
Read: 78.73 mm
